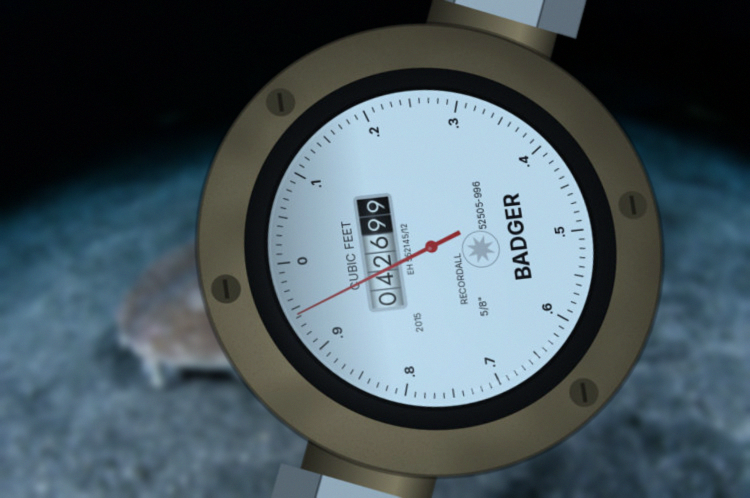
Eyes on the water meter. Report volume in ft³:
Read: 42698.94 ft³
